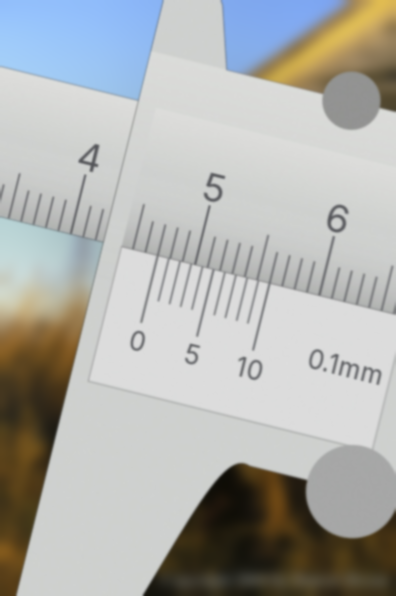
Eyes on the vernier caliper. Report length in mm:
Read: 47.0 mm
